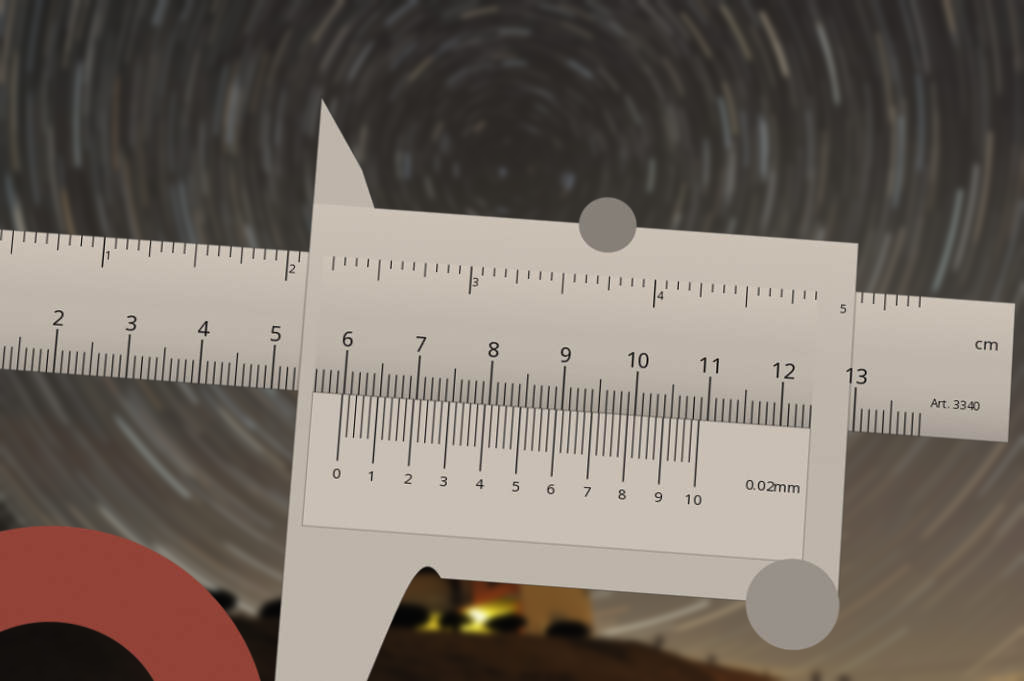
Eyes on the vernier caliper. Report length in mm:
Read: 59.8 mm
